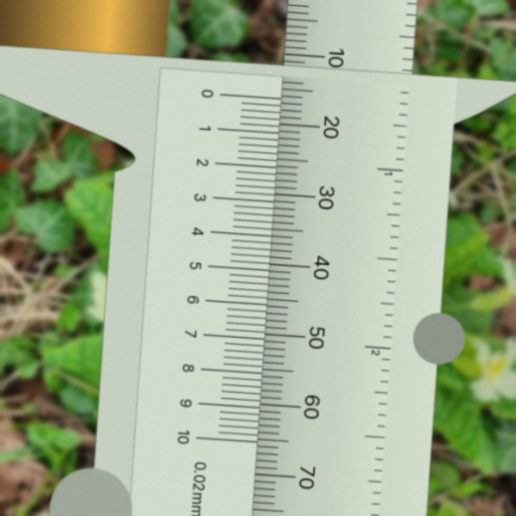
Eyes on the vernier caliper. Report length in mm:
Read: 16.4 mm
